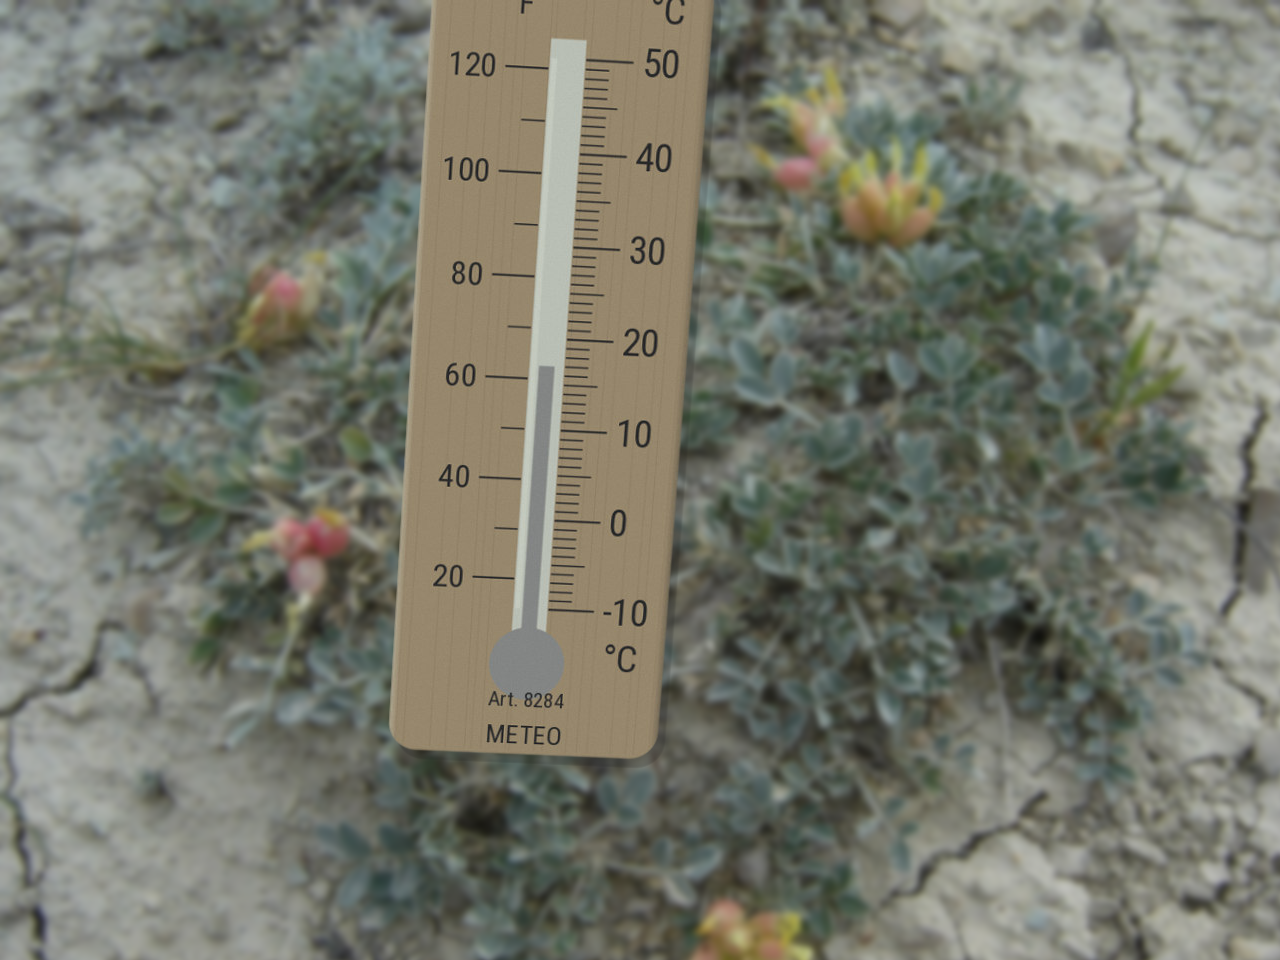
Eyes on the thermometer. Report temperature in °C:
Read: 17 °C
